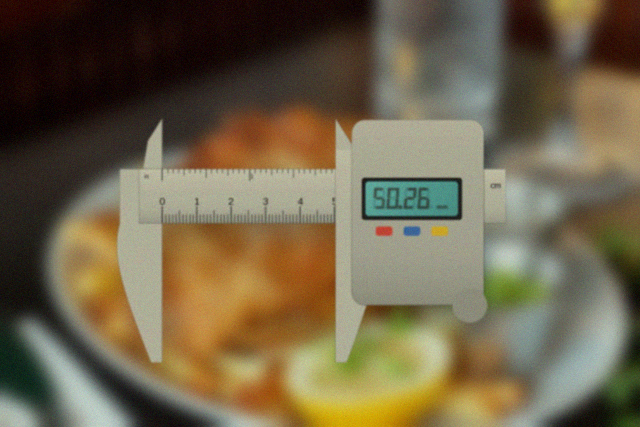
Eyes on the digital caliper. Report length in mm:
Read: 50.26 mm
